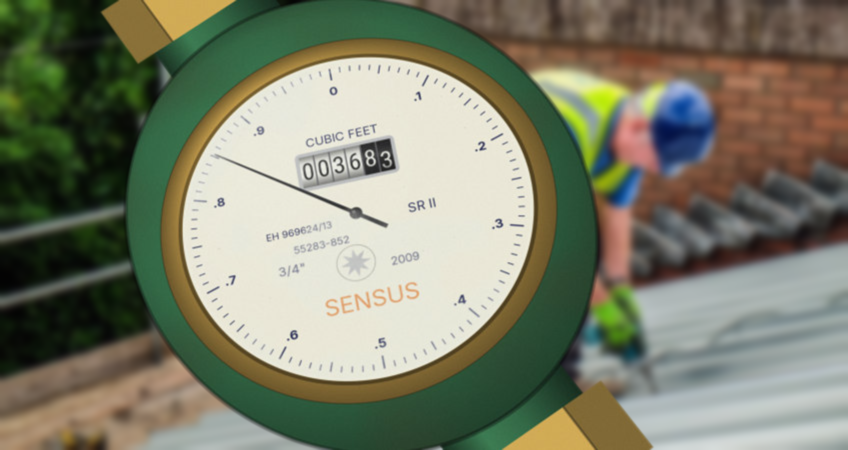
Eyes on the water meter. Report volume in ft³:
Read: 3682.85 ft³
